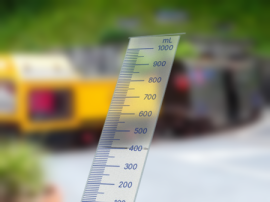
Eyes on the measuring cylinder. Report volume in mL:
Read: 400 mL
